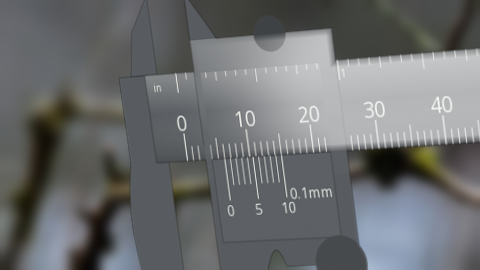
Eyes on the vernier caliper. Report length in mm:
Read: 6.0 mm
